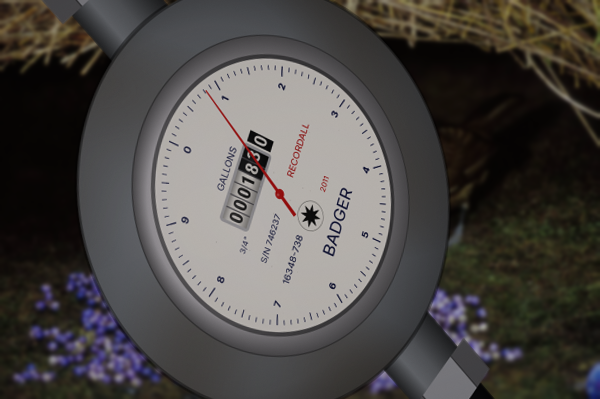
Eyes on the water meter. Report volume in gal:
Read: 1830.8 gal
